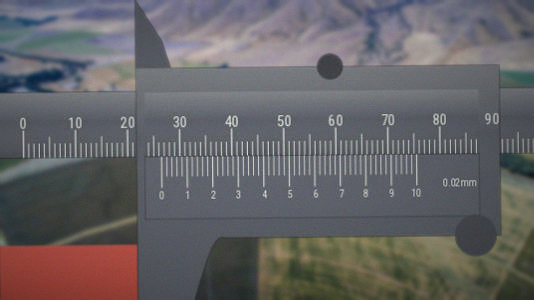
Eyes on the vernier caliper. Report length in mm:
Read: 26.5 mm
